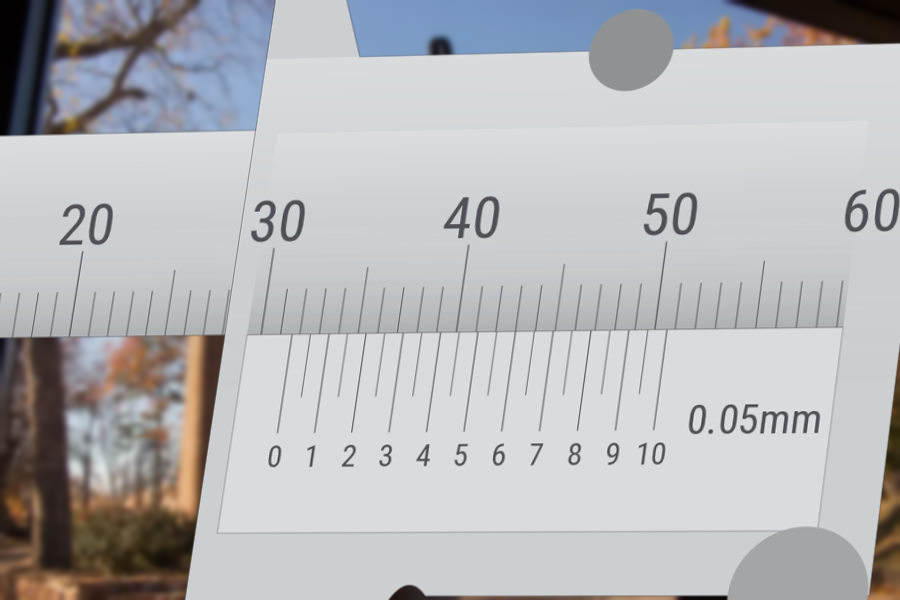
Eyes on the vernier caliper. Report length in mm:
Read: 31.6 mm
